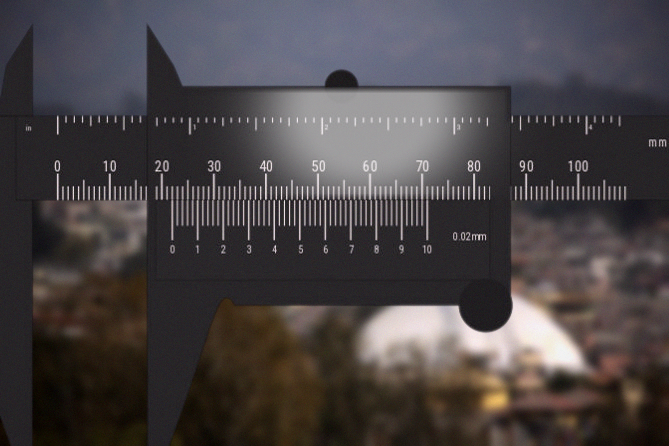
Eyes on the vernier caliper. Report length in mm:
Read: 22.0 mm
